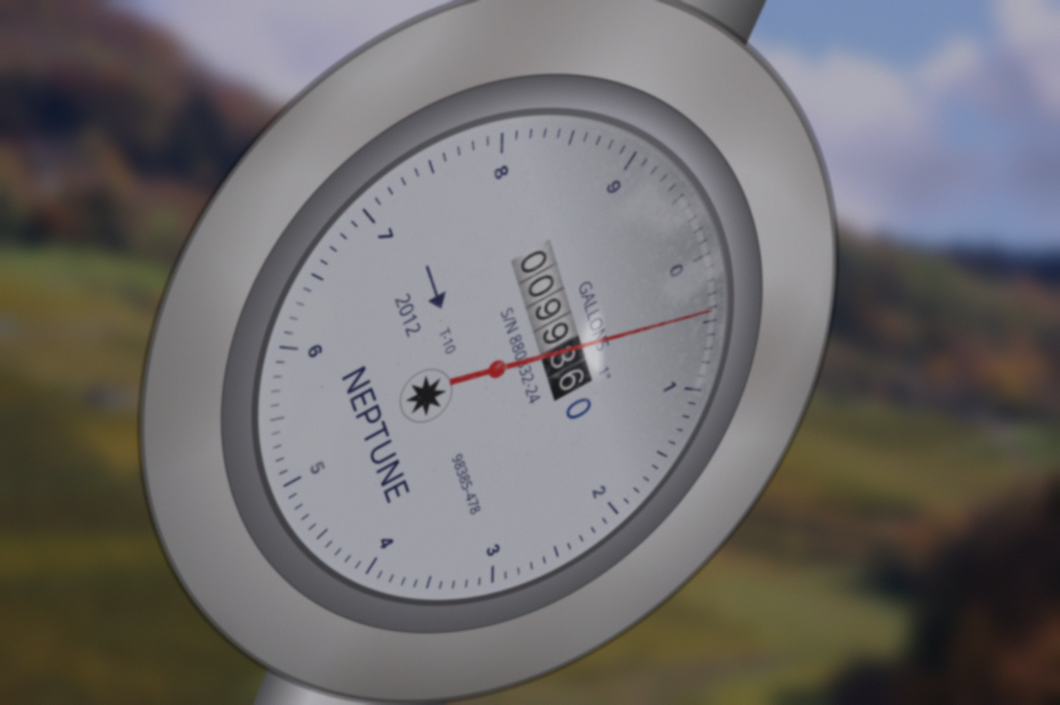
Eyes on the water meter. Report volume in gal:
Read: 99360.4 gal
